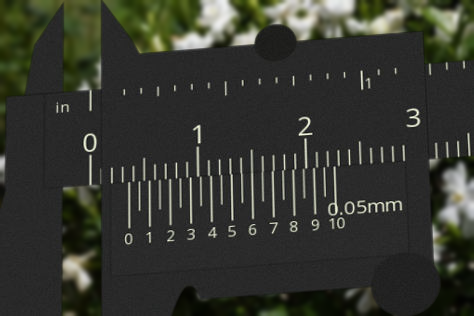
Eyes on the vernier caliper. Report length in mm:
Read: 3.6 mm
